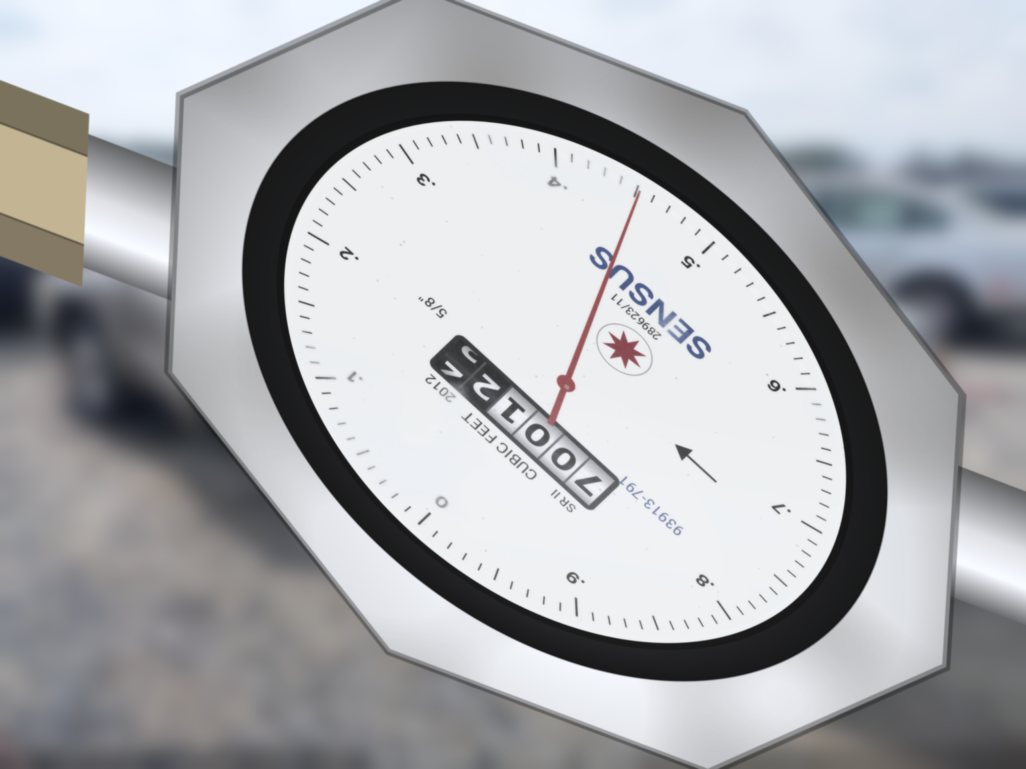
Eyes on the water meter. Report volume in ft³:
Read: 700122.45 ft³
